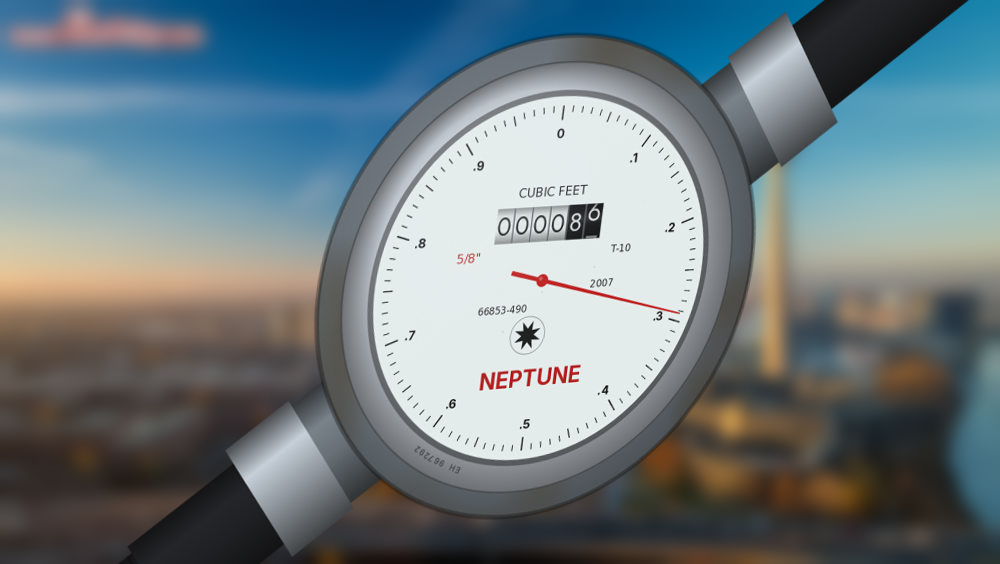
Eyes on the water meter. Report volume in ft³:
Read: 86.29 ft³
